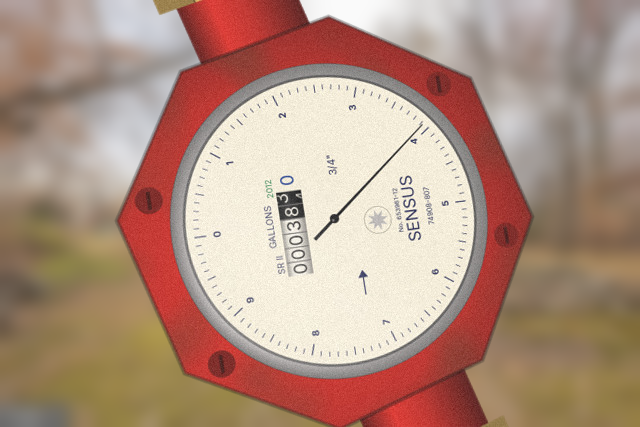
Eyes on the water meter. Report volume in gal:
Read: 3833.9 gal
